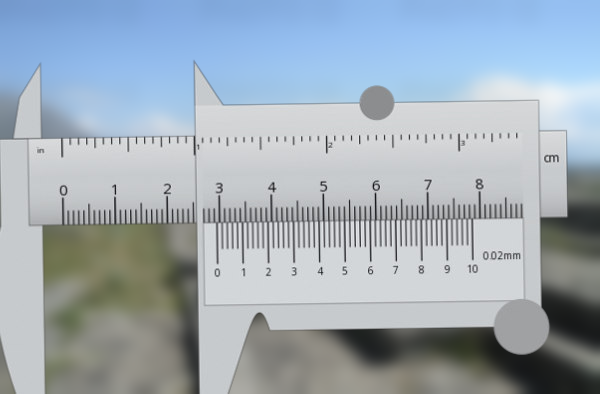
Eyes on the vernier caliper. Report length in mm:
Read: 29.5 mm
